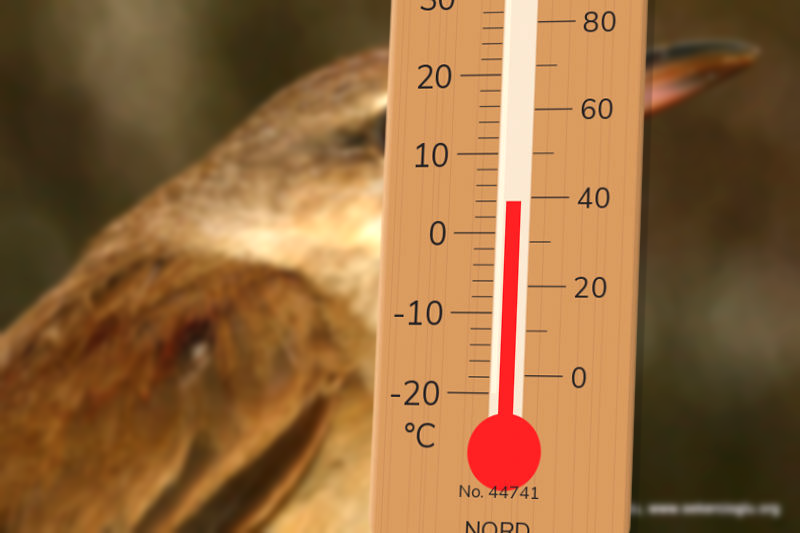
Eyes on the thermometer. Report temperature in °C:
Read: 4 °C
